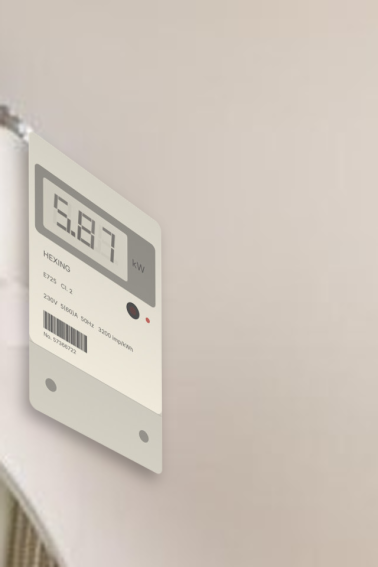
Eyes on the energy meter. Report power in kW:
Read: 5.87 kW
